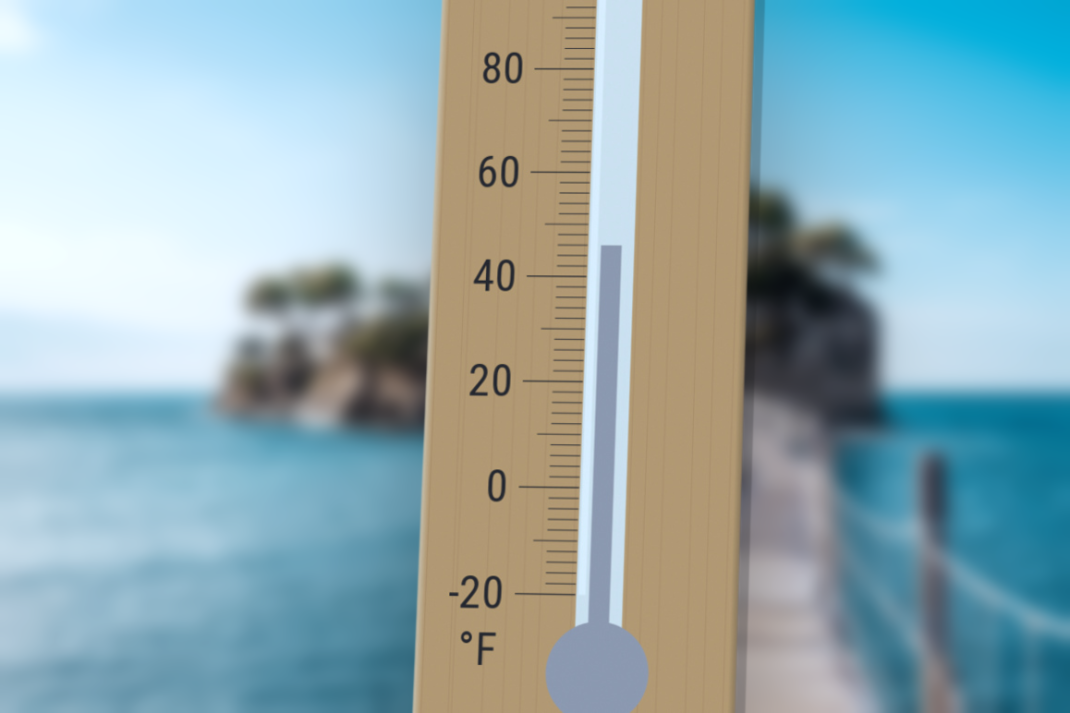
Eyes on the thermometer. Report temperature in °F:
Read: 46 °F
